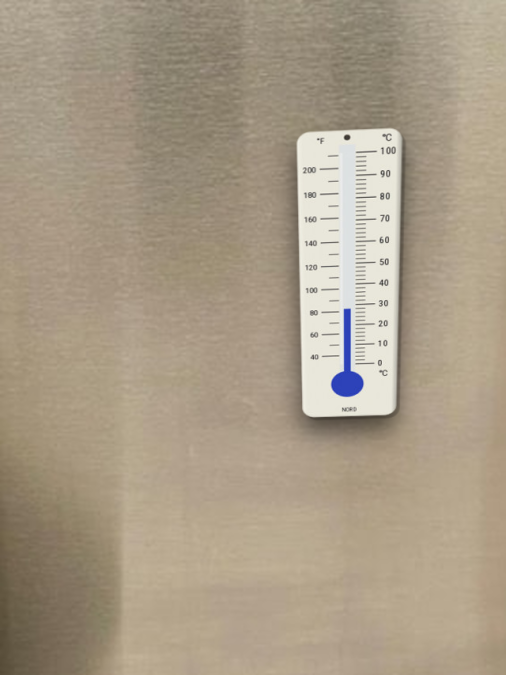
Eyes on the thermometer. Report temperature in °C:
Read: 28 °C
